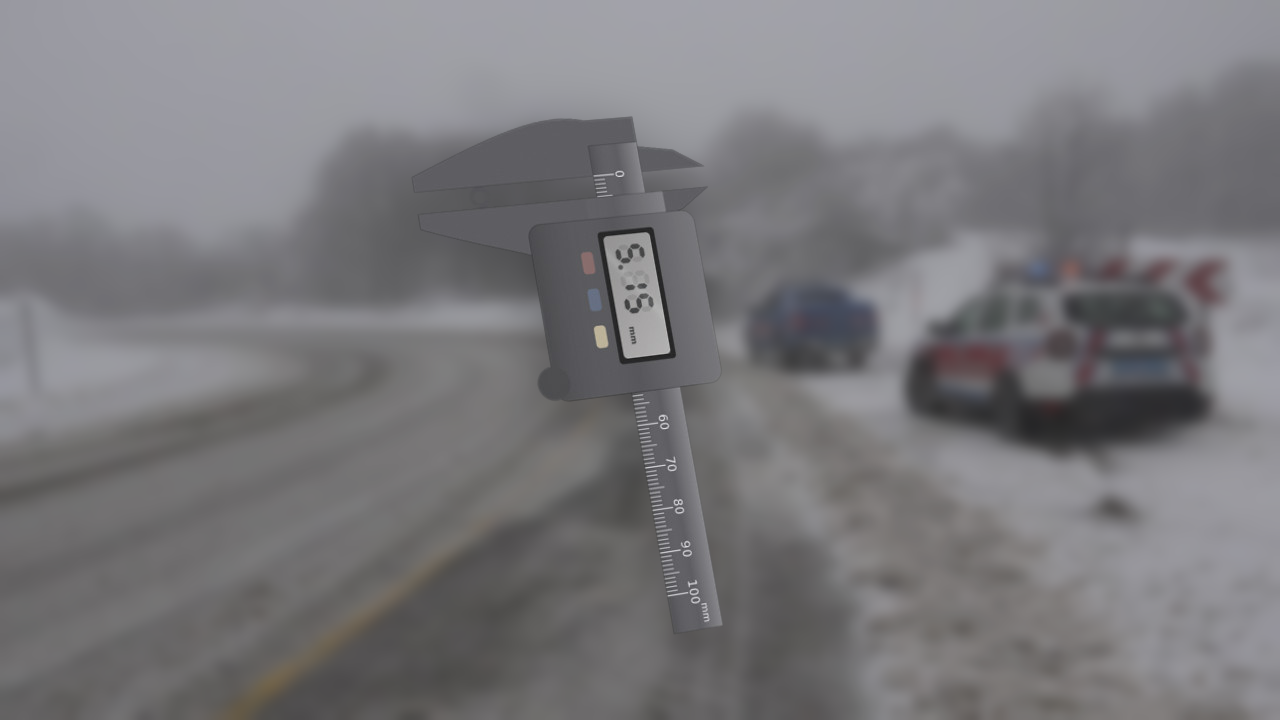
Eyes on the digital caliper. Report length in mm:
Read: 5.15 mm
